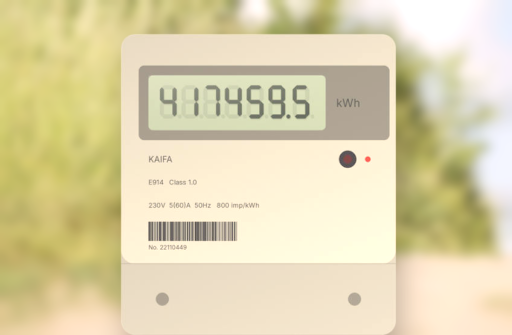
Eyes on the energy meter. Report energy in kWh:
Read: 417459.5 kWh
